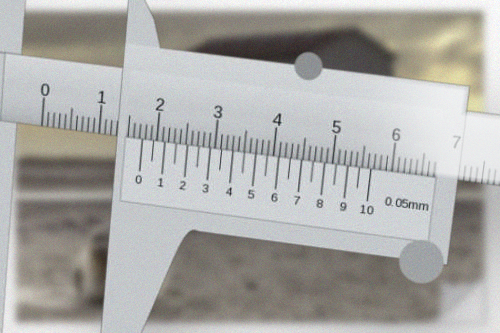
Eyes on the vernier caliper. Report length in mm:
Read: 17.5 mm
